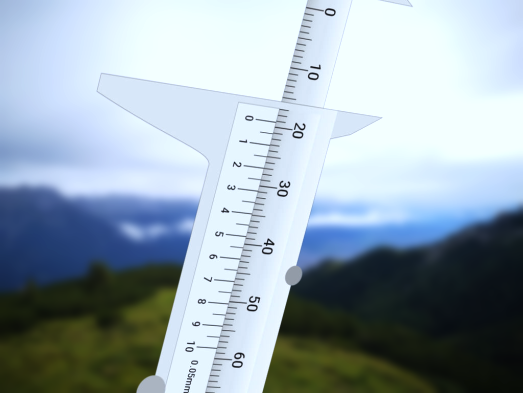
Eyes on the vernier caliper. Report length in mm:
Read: 19.2 mm
